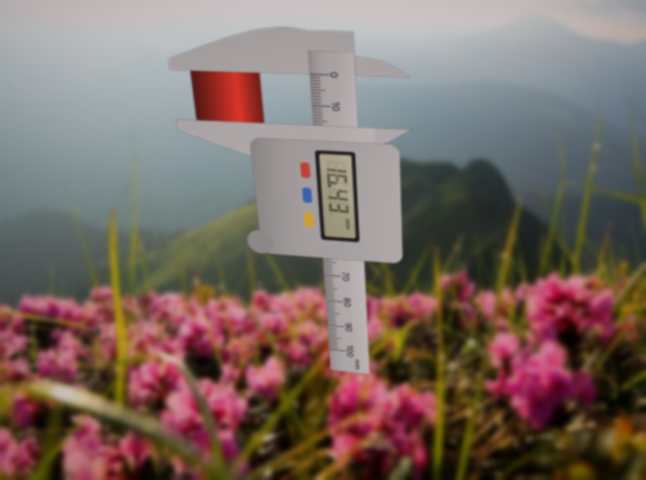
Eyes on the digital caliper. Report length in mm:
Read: 16.43 mm
